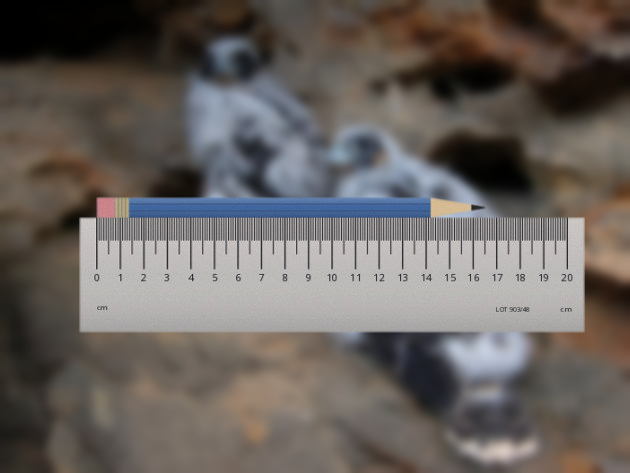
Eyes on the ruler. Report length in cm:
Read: 16.5 cm
